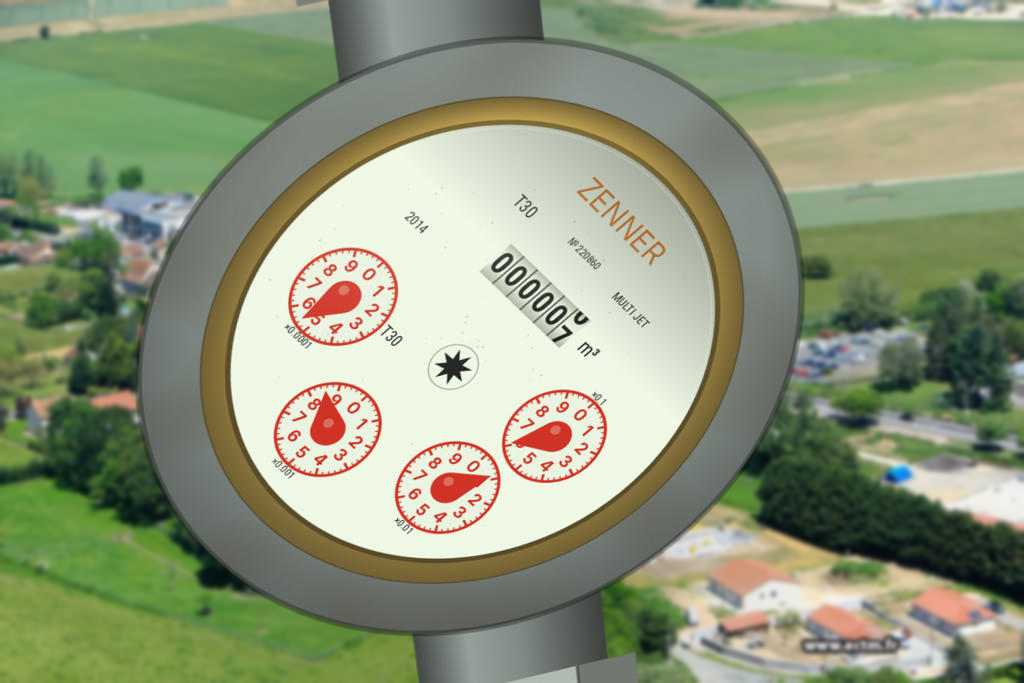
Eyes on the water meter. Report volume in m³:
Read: 6.6085 m³
